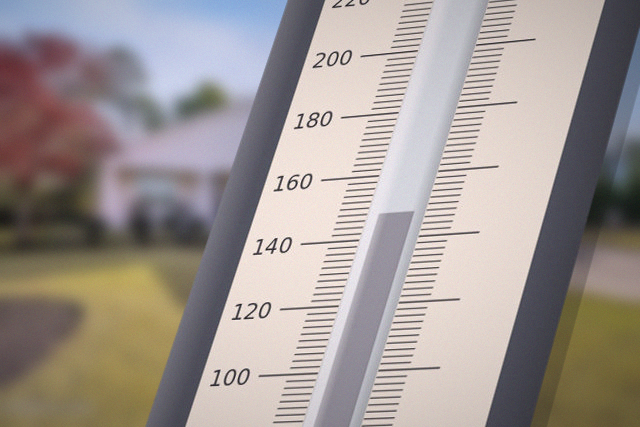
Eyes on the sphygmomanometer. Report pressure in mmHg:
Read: 148 mmHg
